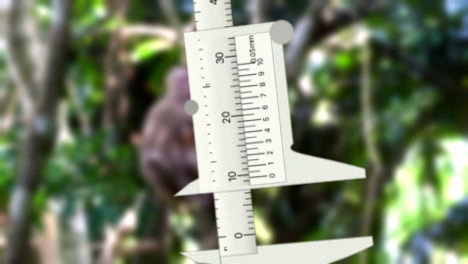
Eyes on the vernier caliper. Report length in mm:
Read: 9.5 mm
